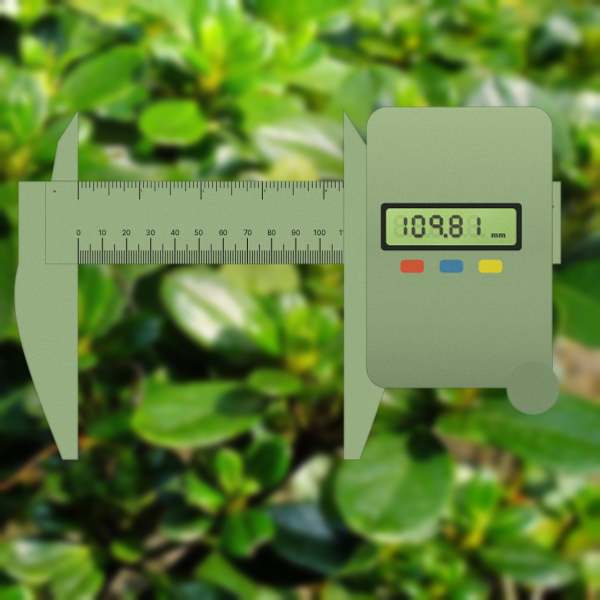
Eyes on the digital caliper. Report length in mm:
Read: 109.81 mm
